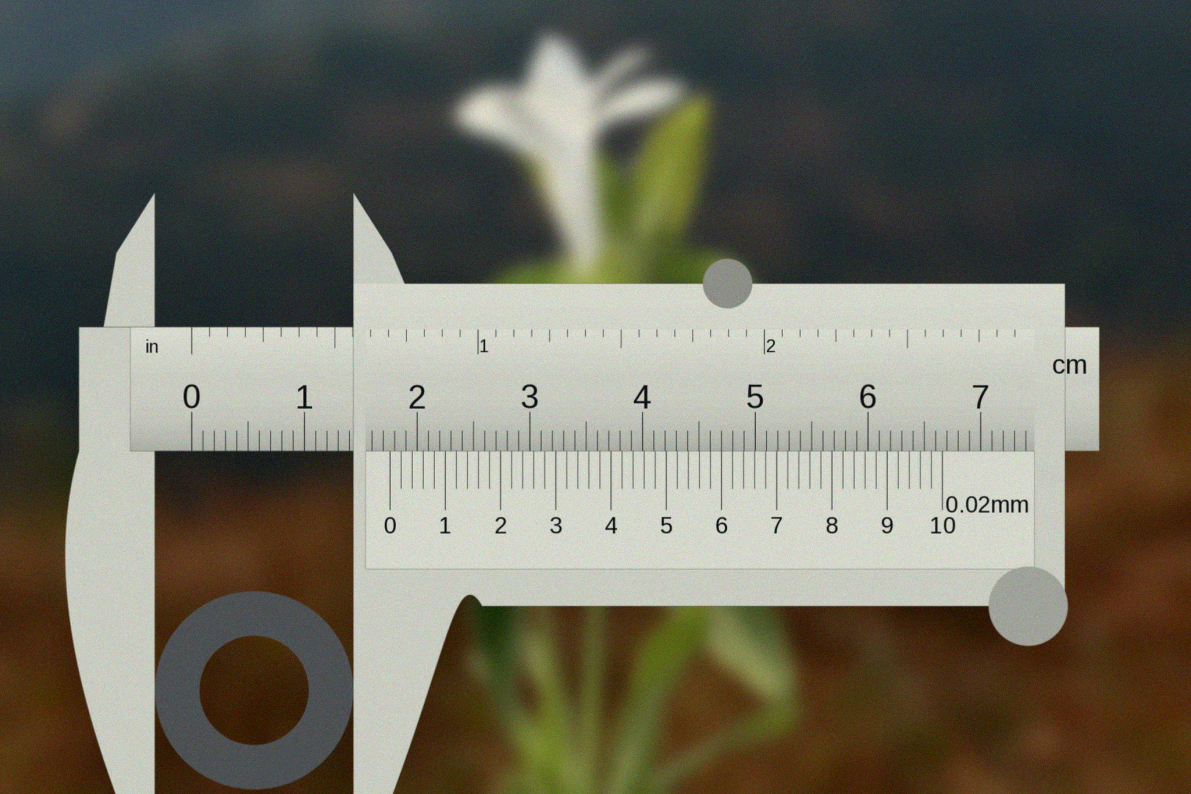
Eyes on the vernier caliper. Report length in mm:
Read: 17.6 mm
